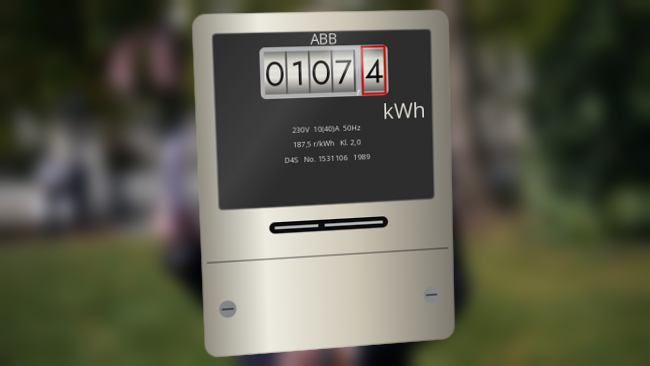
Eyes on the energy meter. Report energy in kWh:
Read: 107.4 kWh
